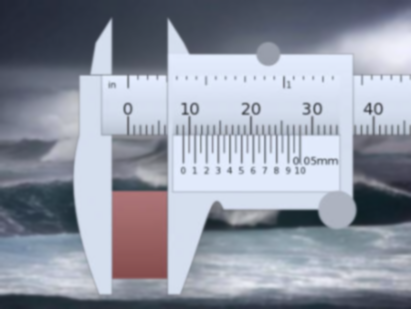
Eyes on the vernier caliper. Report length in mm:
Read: 9.0 mm
